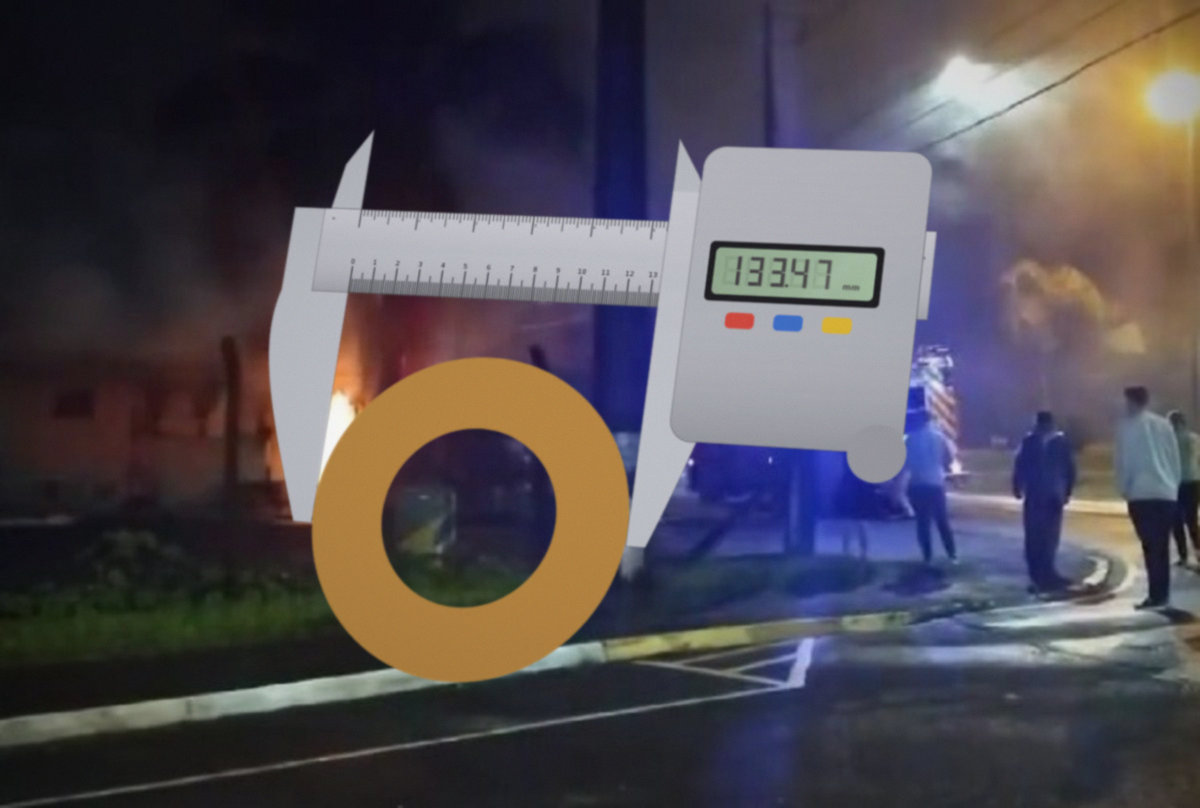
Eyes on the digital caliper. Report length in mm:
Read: 133.47 mm
